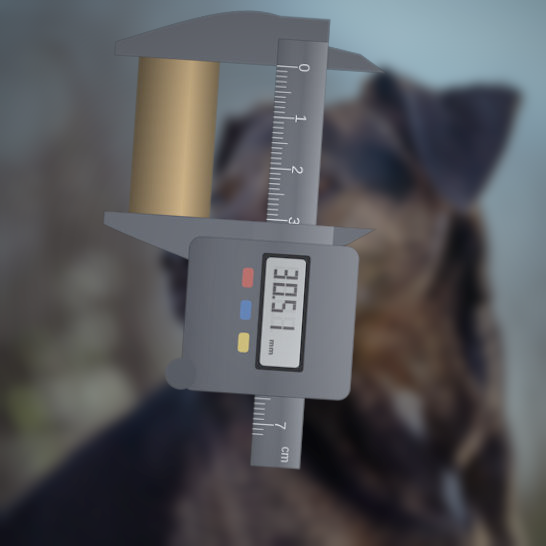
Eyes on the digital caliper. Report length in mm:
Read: 30.51 mm
